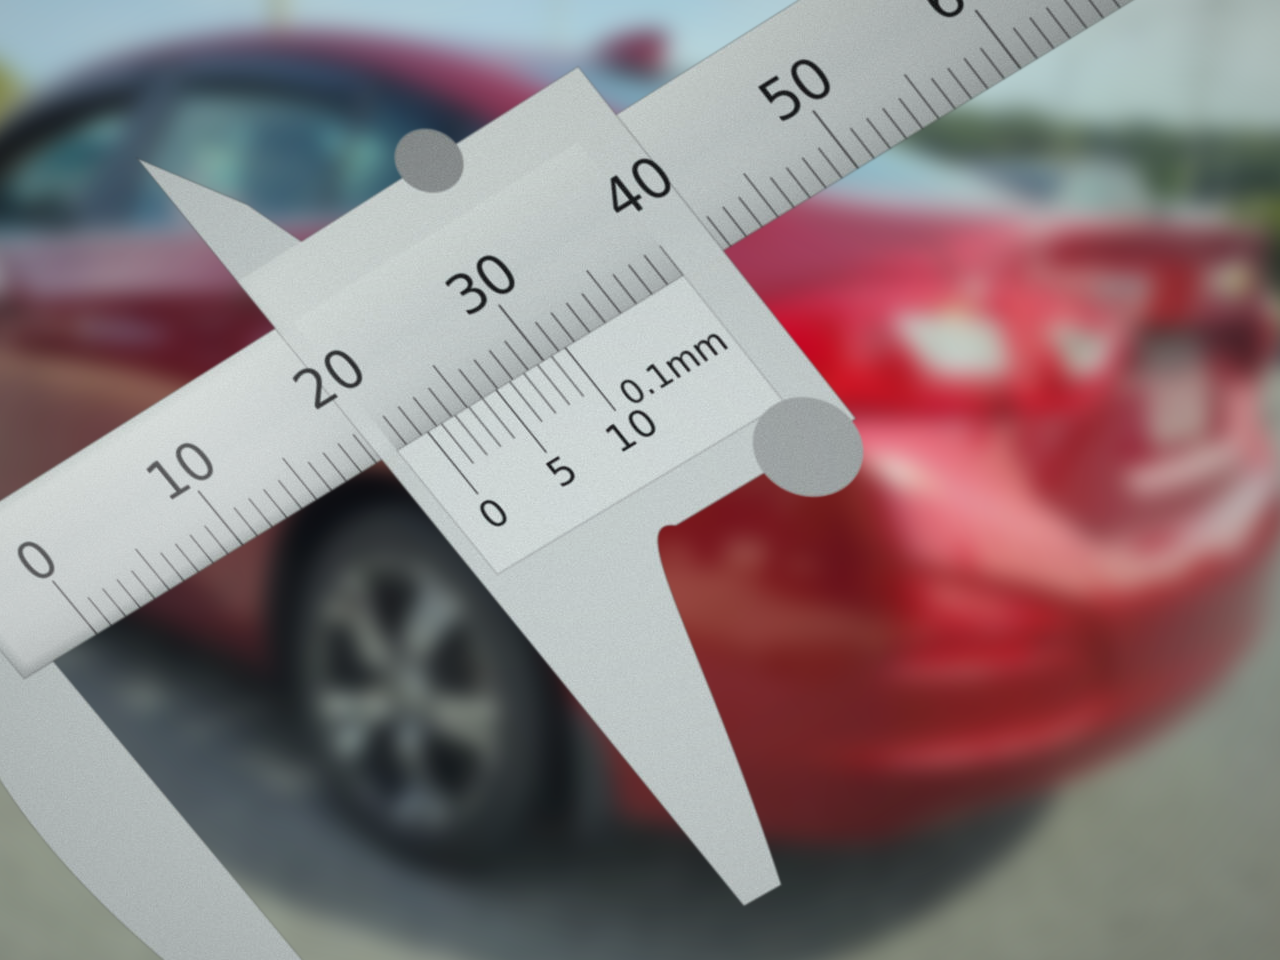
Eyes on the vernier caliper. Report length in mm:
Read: 22.4 mm
